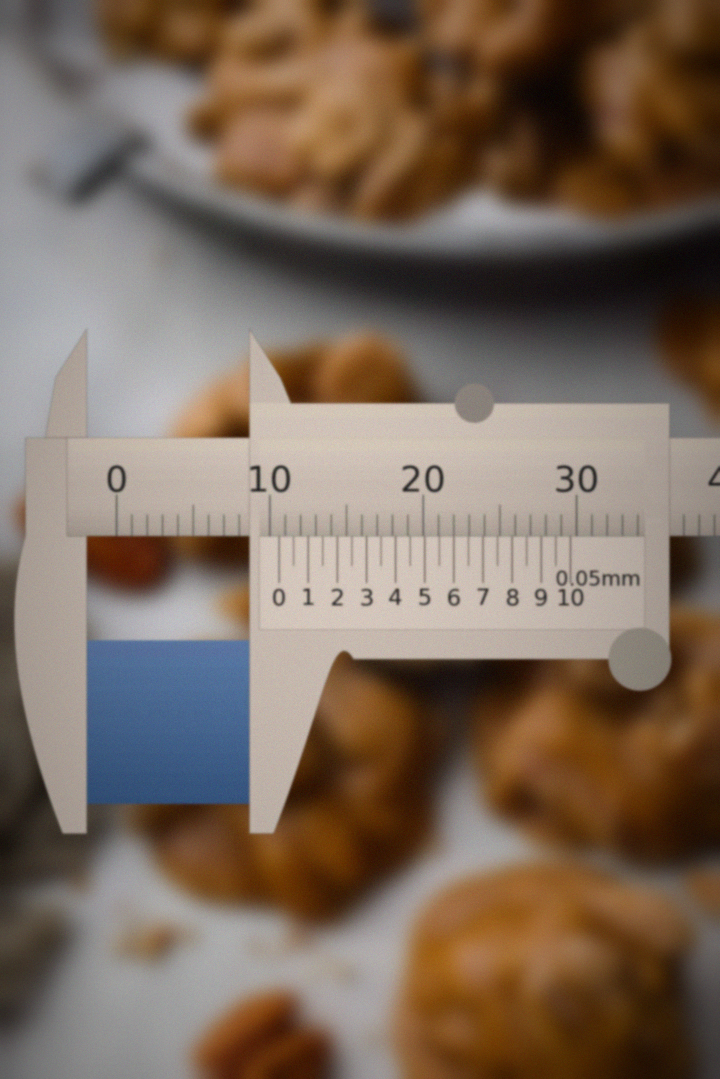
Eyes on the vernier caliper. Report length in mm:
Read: 10.6 mm
